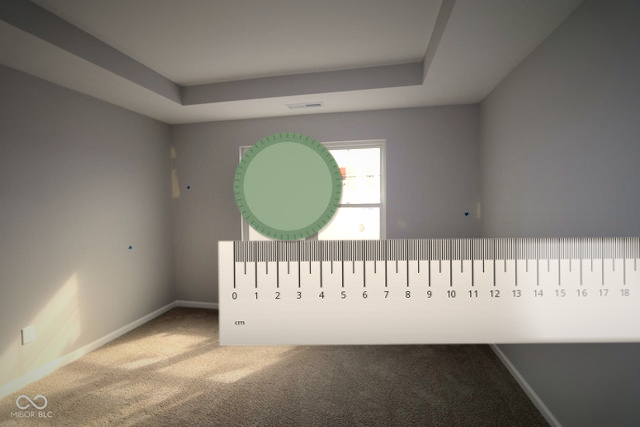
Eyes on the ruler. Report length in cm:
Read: 5 cm
